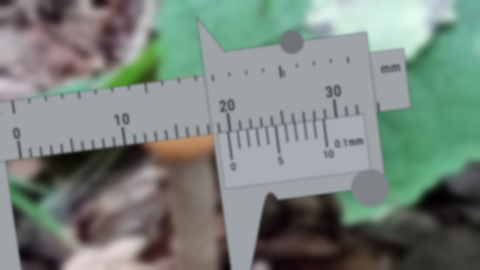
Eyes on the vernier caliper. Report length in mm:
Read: 19.8 mm
